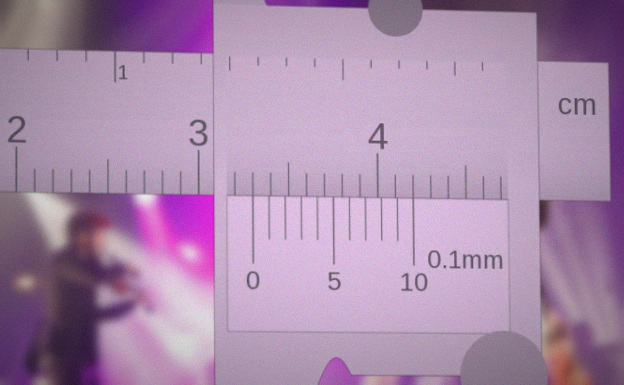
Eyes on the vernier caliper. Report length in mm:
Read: 33.0 mm
